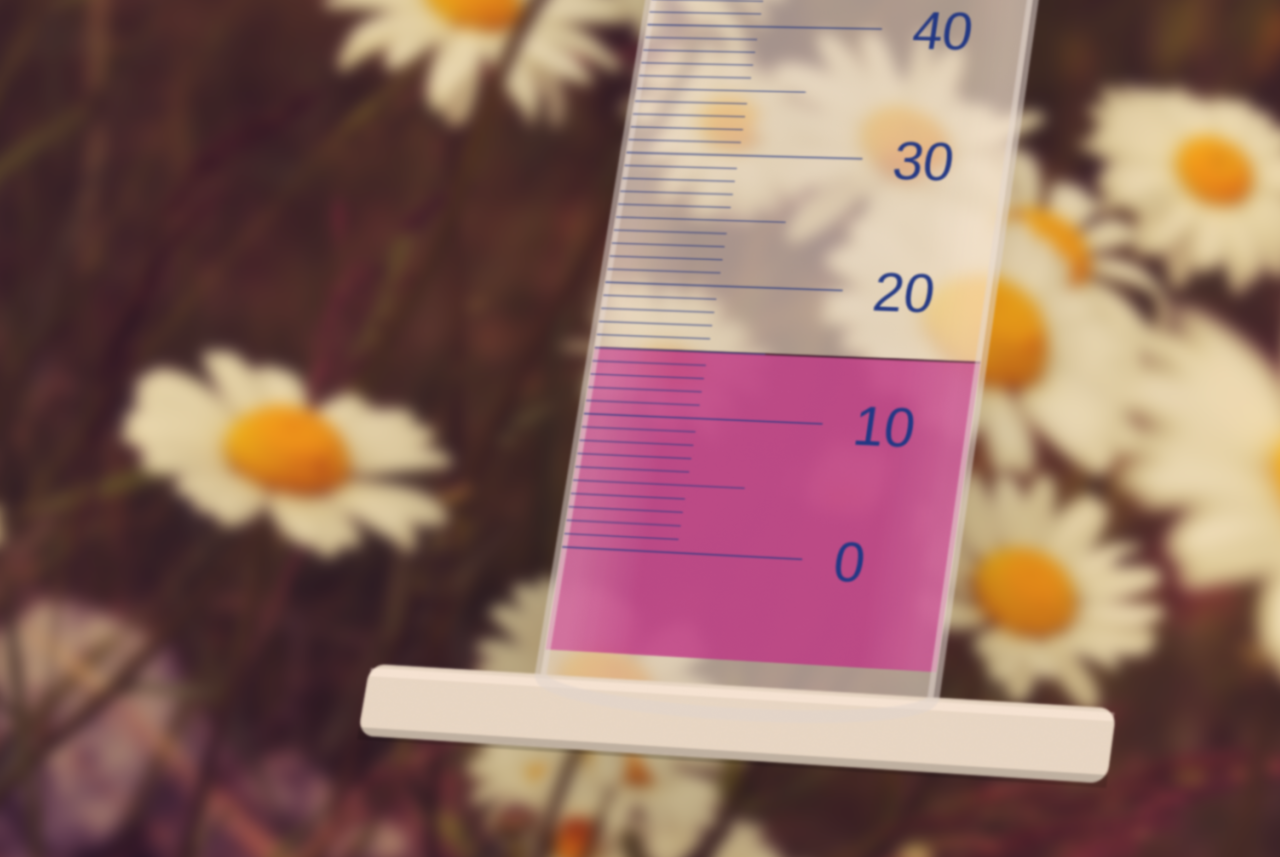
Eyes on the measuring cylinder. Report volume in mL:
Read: 15 mL
